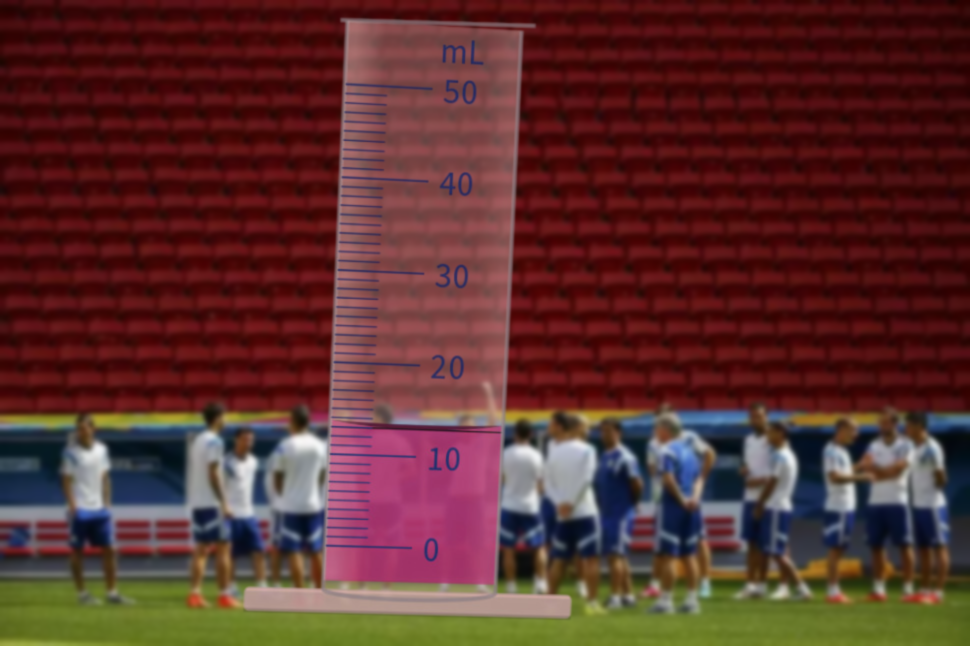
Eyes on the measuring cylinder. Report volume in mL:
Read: 13 mL
